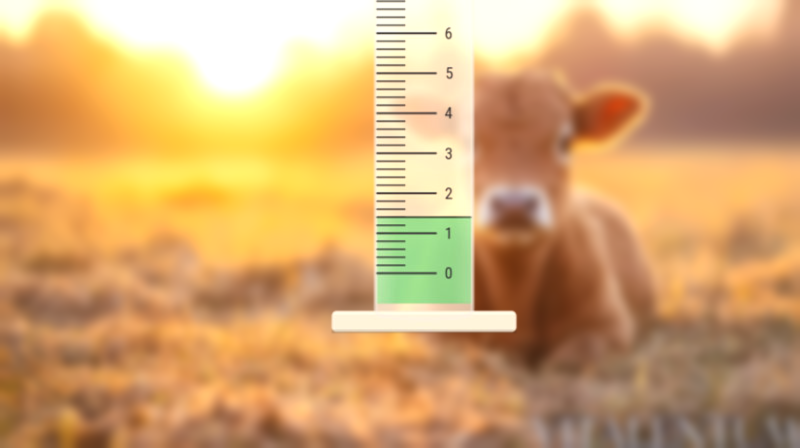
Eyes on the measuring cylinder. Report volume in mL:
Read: 1.4 mL
